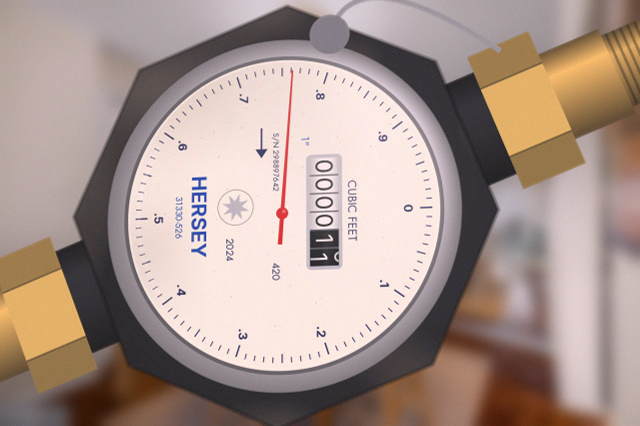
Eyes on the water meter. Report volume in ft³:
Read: 10.76 ft³
